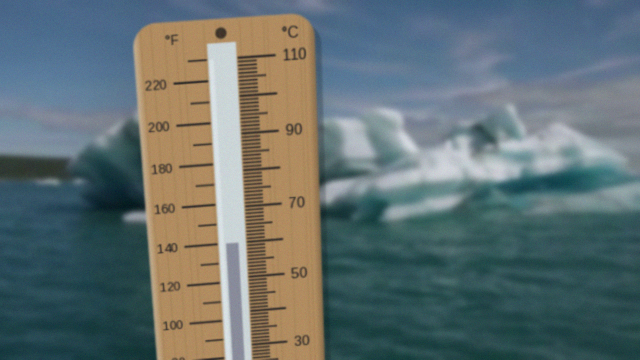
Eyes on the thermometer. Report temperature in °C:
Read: 60 °C
